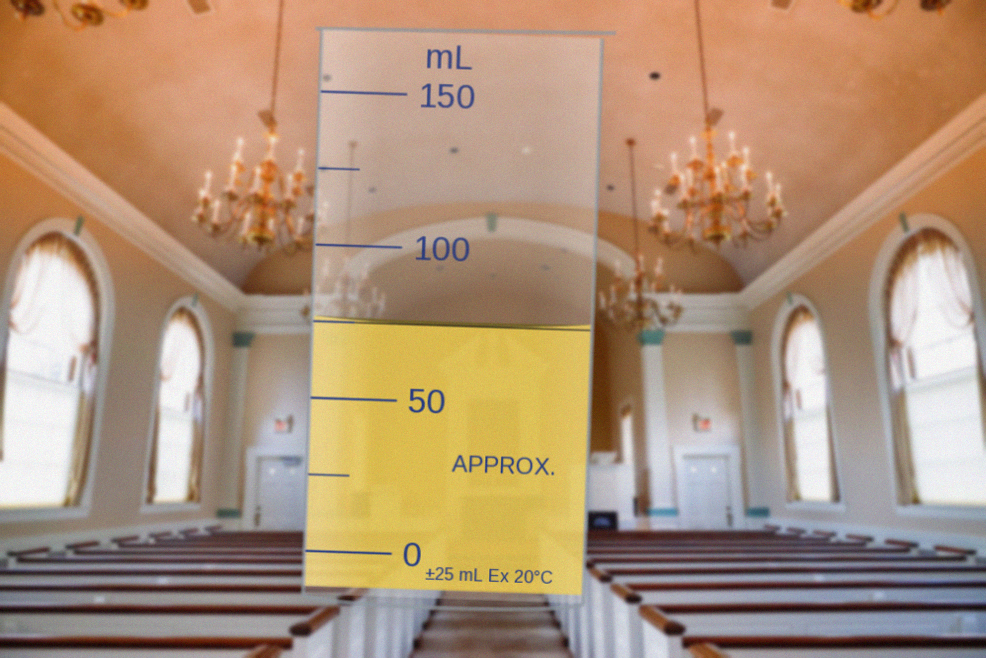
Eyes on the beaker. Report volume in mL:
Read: 75 mL
